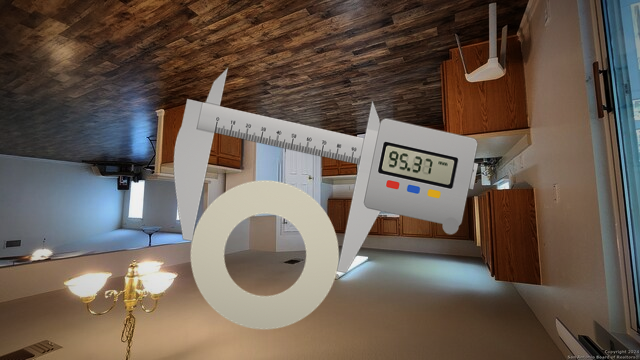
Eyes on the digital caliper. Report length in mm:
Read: 95.37 mm
